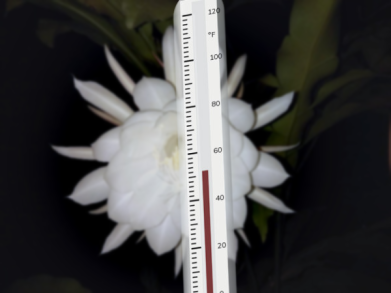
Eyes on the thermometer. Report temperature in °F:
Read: 52 °F
